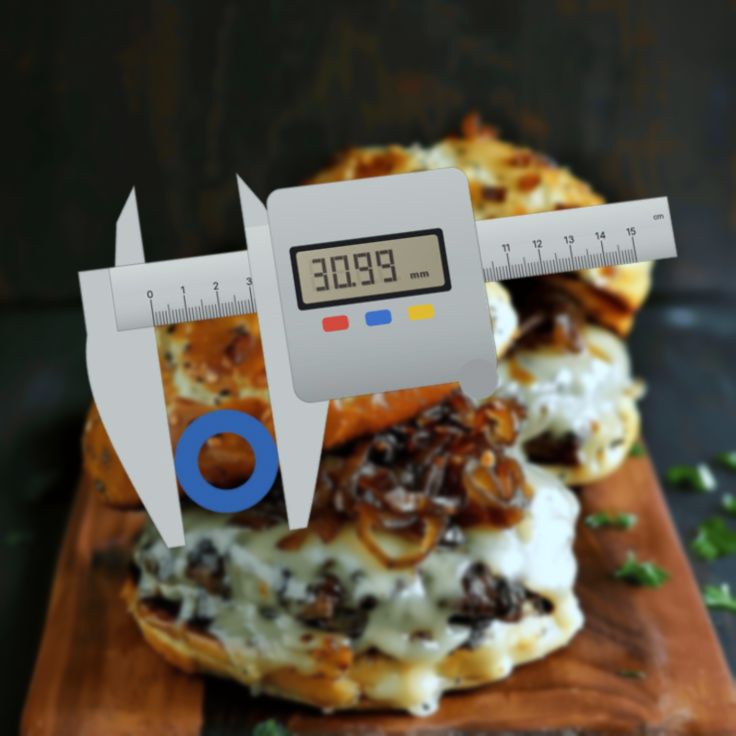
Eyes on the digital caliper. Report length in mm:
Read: 30.99 mm
